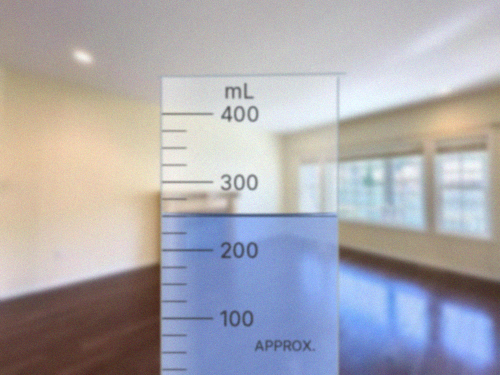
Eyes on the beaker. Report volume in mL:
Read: 250 mL
